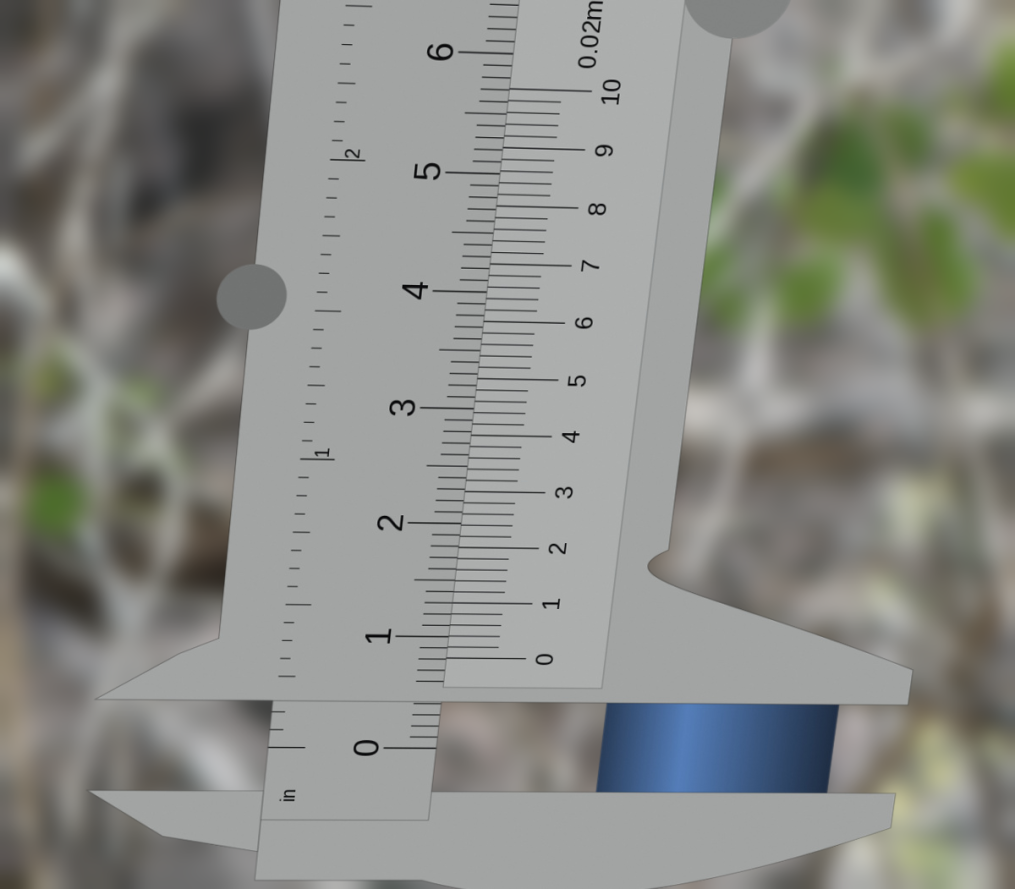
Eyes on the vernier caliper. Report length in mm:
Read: 8.1 mm
